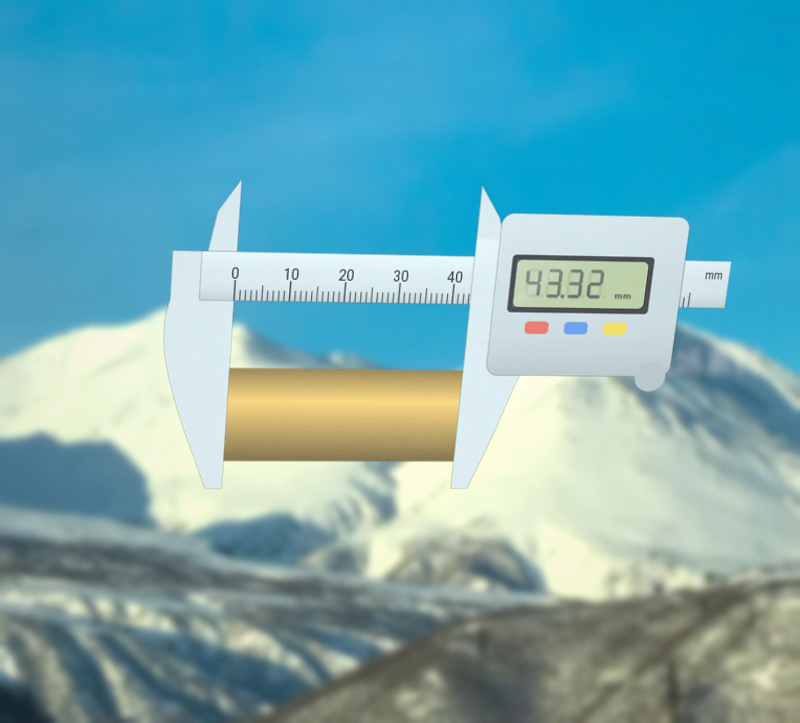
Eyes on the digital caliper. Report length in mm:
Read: 43.32 mm
